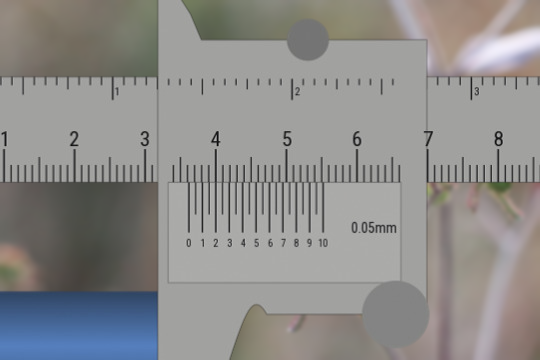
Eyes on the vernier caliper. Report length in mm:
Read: 36.2 mm
